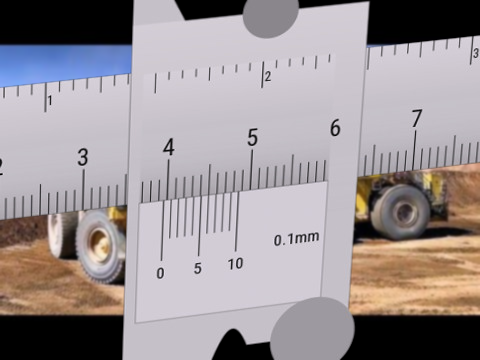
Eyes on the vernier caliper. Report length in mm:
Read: 39.6 mm
